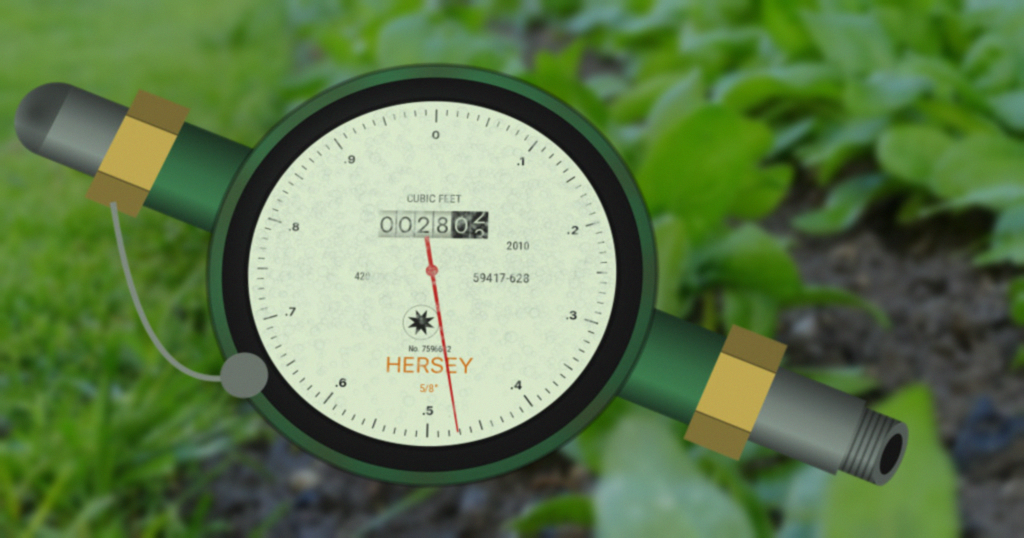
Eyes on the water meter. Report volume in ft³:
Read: 2802.47 ft³
